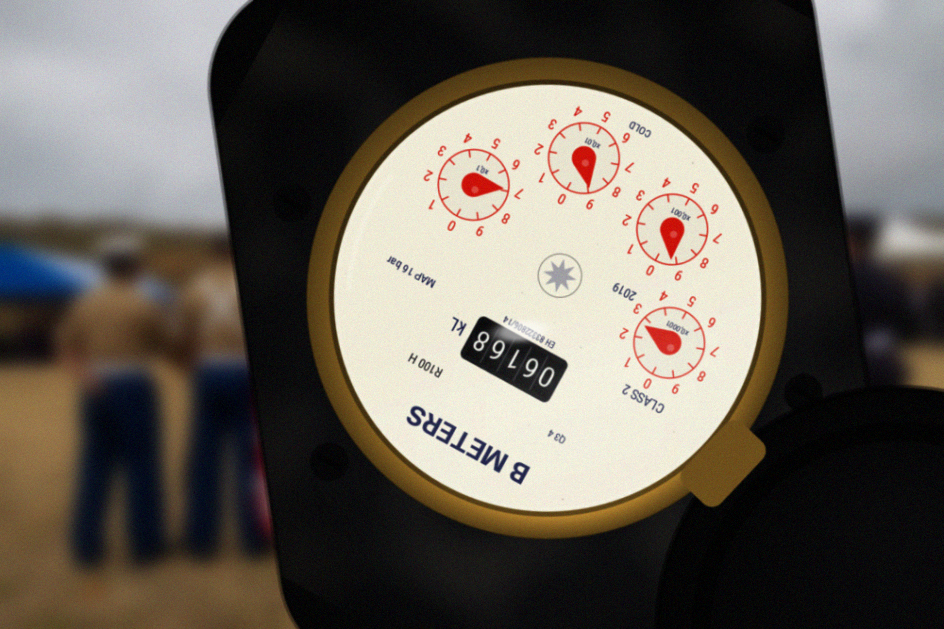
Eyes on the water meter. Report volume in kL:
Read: 6168.6892 kL
